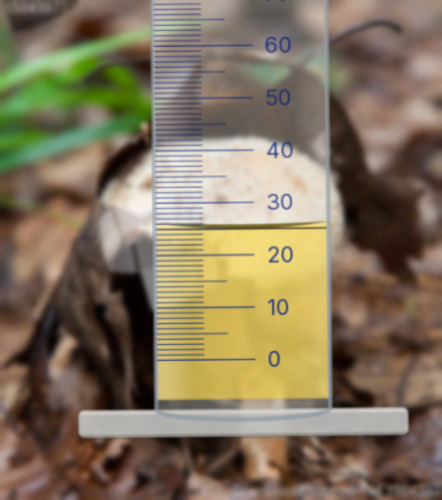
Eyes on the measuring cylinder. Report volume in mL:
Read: 25 mL
